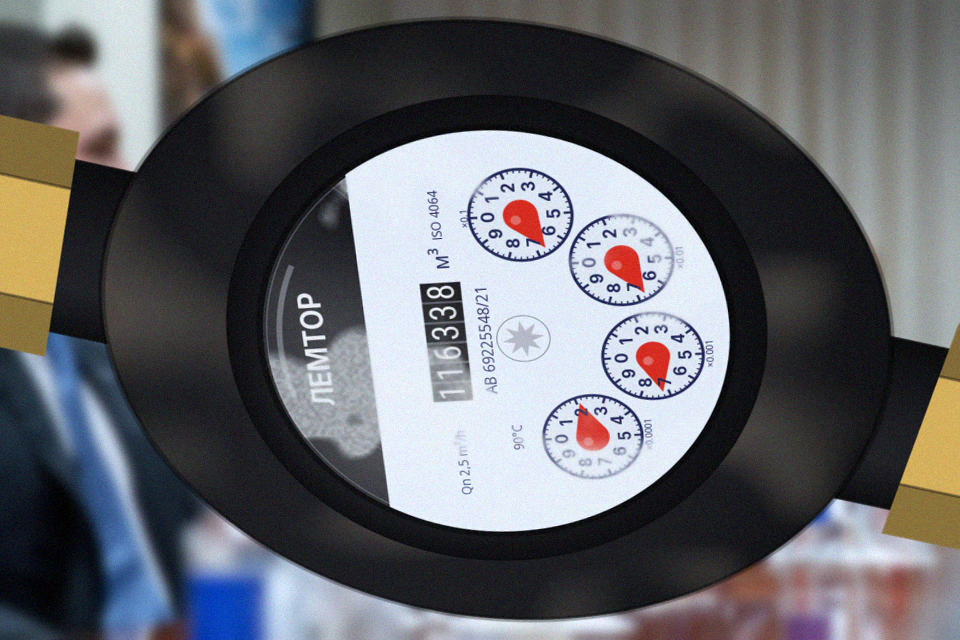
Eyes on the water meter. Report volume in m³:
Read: 116338.6672 m³
